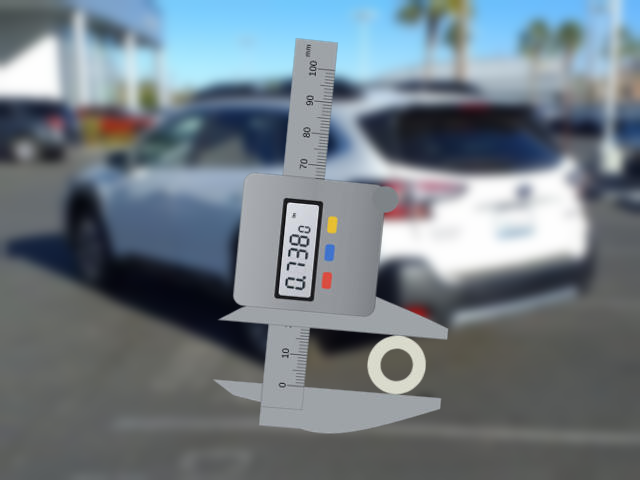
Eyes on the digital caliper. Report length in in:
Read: 0.7380 in
